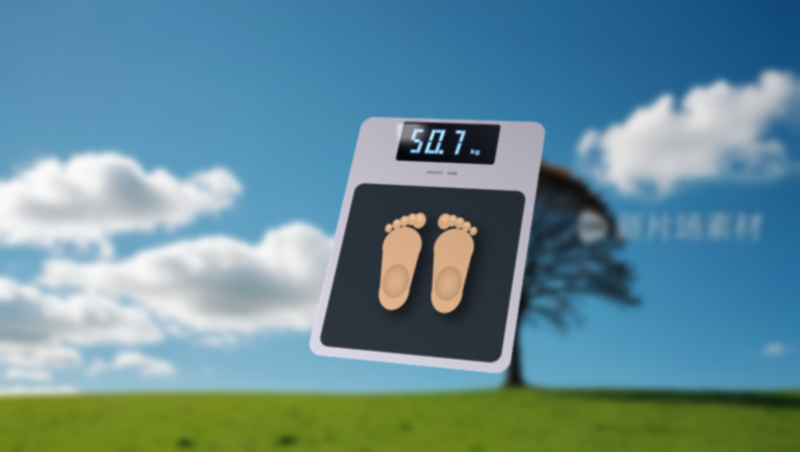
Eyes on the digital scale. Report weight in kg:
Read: 50.7 kg
